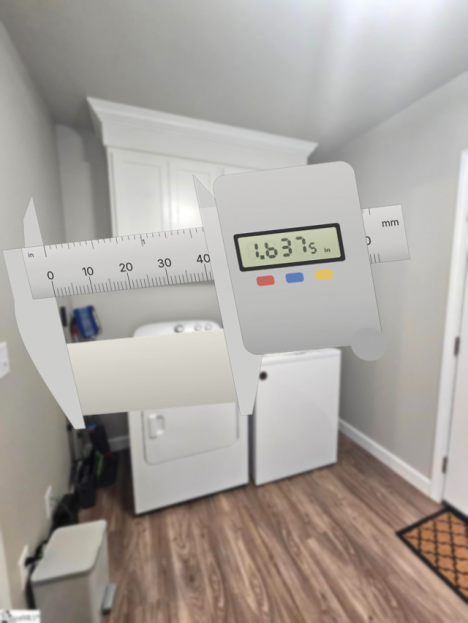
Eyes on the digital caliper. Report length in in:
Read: 1.6375 in
